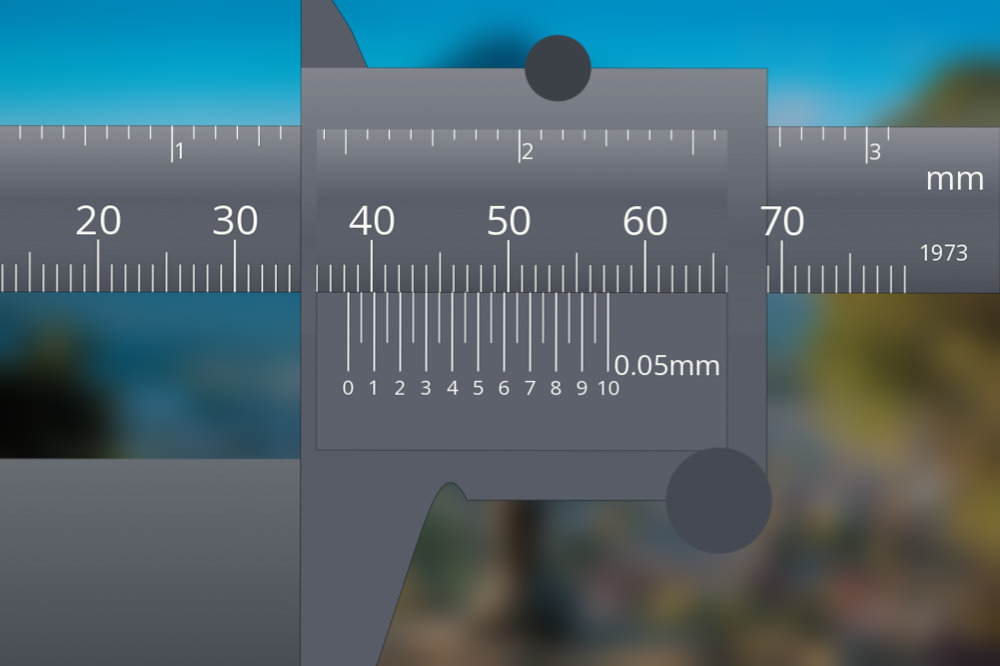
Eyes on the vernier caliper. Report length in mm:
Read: 38.3 mm
